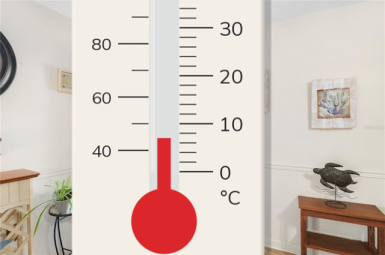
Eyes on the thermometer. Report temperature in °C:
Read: 7 °C
